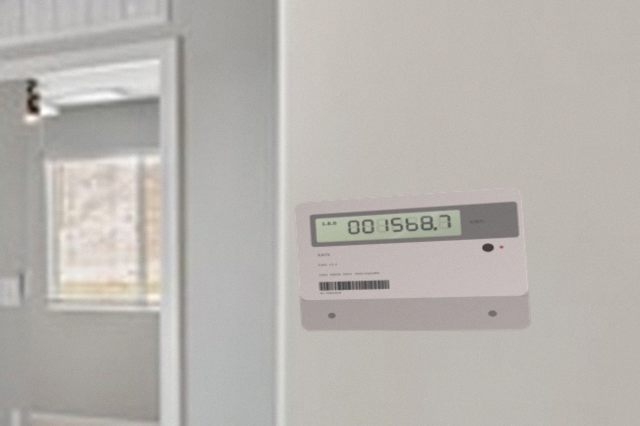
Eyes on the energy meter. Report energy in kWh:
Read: 1568.7 kWh
